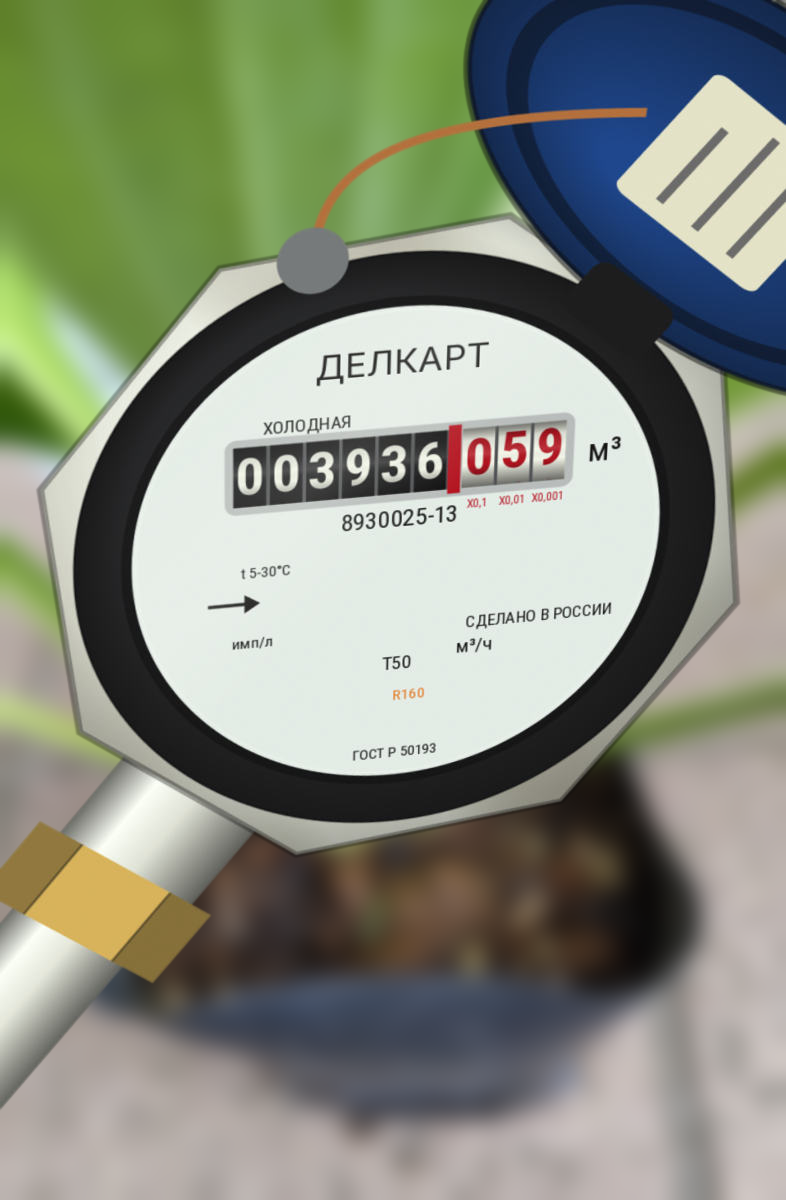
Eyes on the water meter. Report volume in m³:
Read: 3936.059 m³
